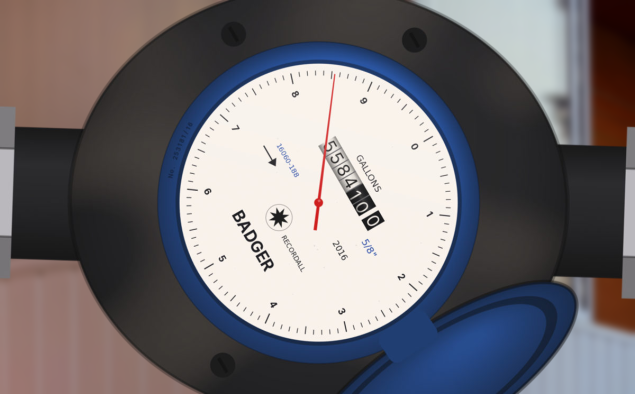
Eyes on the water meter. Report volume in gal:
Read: 5584098.5 gal
